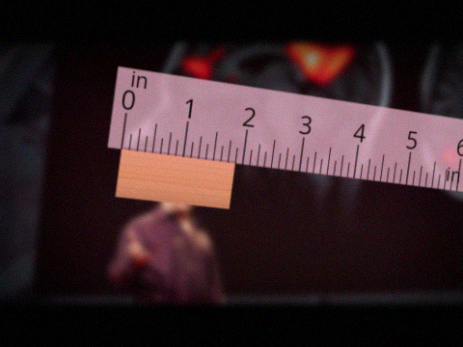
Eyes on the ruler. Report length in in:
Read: 1.875 in
